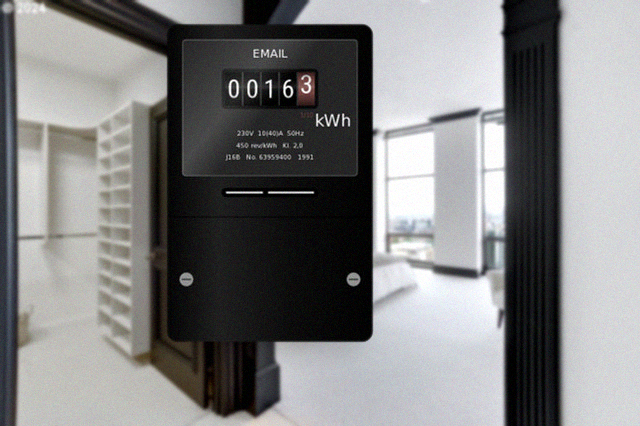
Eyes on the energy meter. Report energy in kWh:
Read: 16.3 kWh
